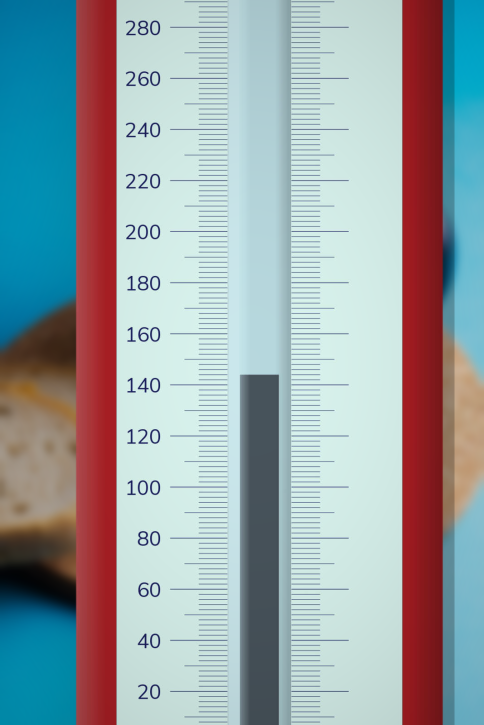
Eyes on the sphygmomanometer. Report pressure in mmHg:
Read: 144 mmHg
